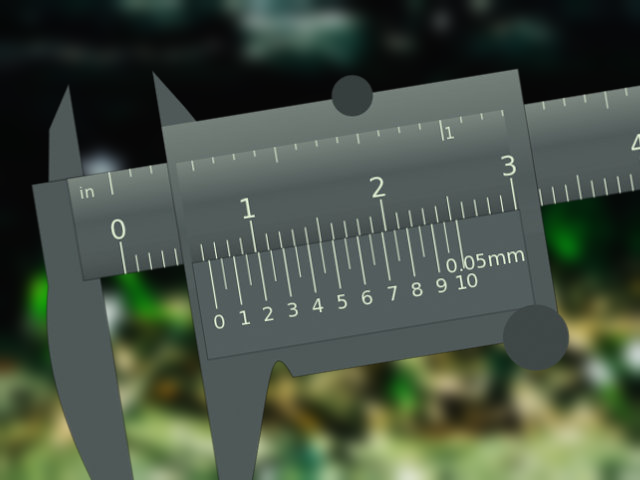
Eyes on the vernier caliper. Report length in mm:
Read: 6.4 mm
